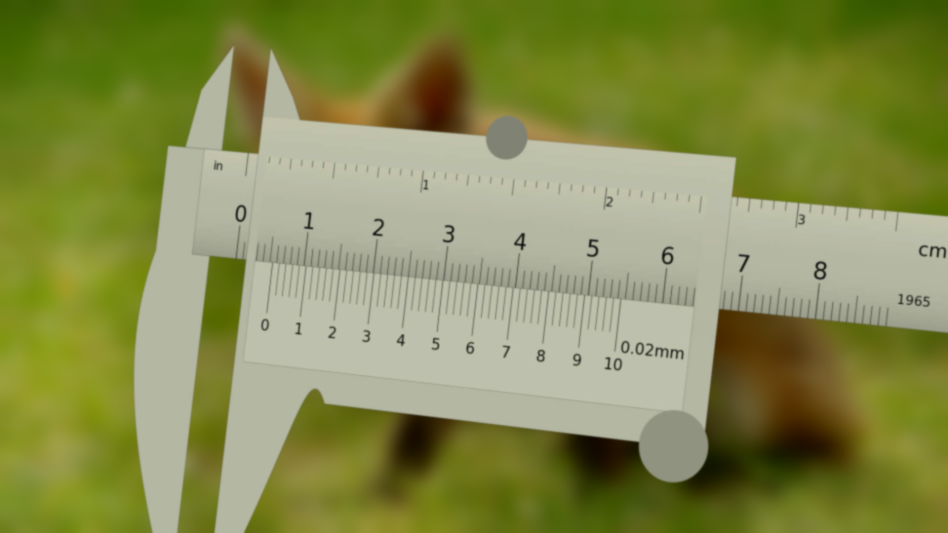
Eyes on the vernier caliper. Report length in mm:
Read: 5.4 mm
